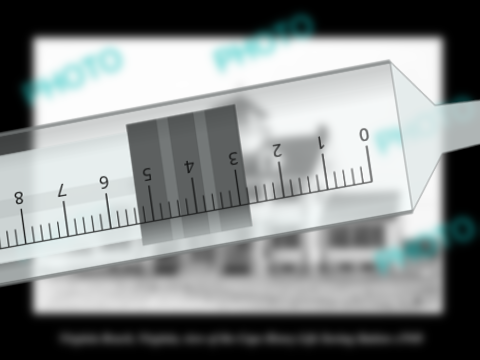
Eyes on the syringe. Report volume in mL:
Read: 2.8 mL
